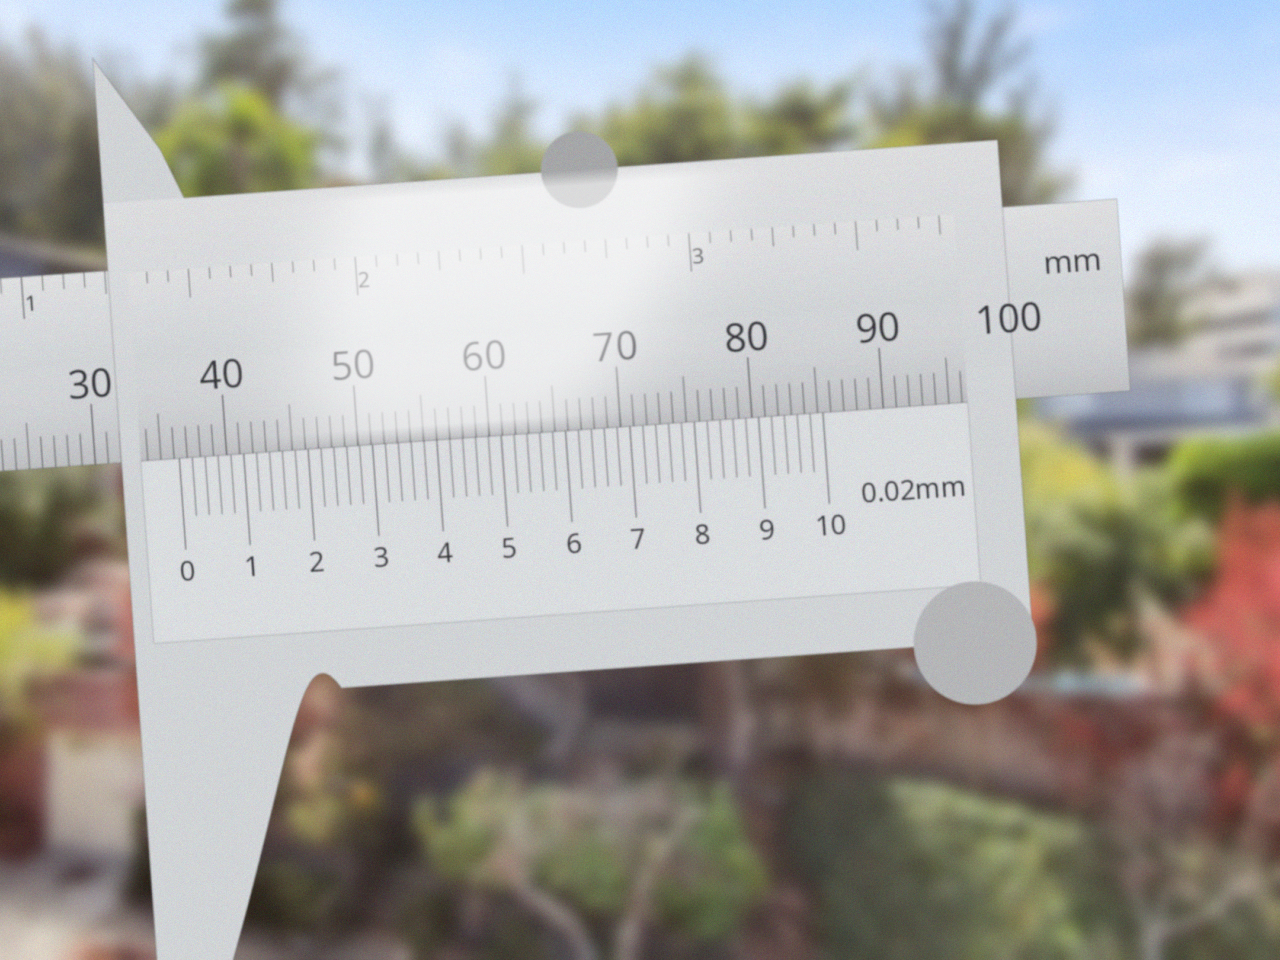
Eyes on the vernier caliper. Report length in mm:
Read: 36.4 mm
